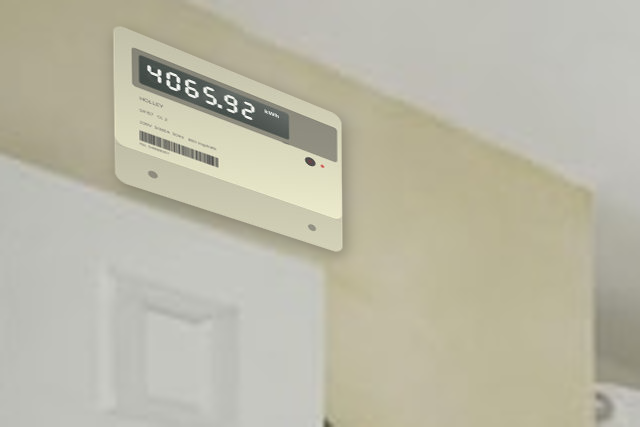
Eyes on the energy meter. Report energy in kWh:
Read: 4065.92 kWh
